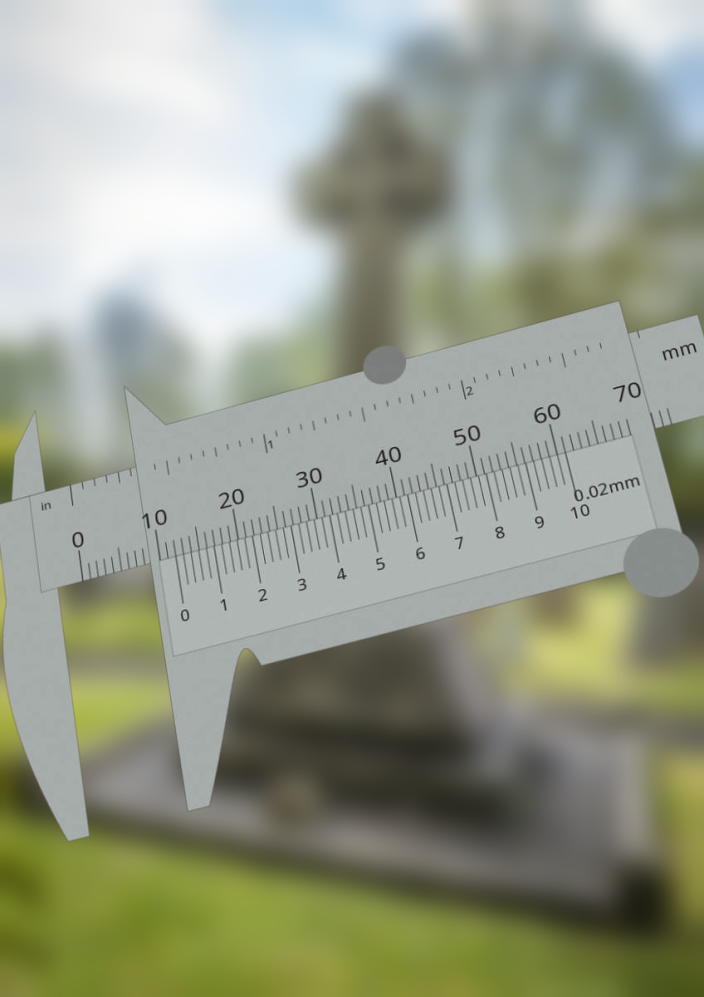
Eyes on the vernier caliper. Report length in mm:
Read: 12.0 mm
